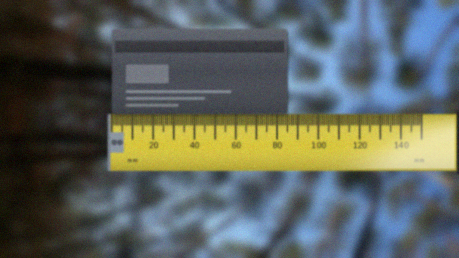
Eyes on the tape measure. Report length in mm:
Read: 85 mm
